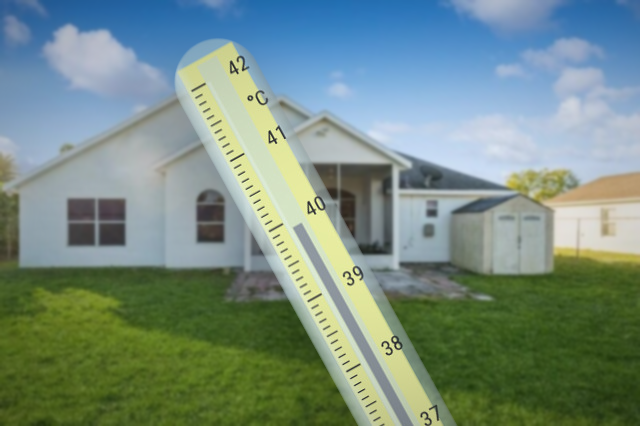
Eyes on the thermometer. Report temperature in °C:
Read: 39.9 °C
